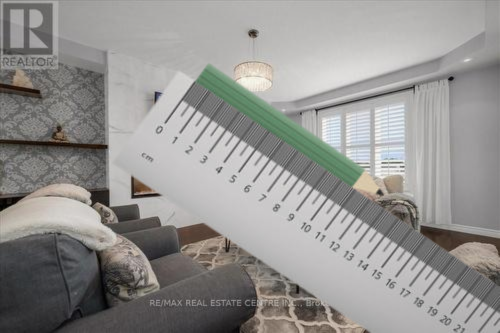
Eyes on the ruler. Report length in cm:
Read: 12.5 cm
